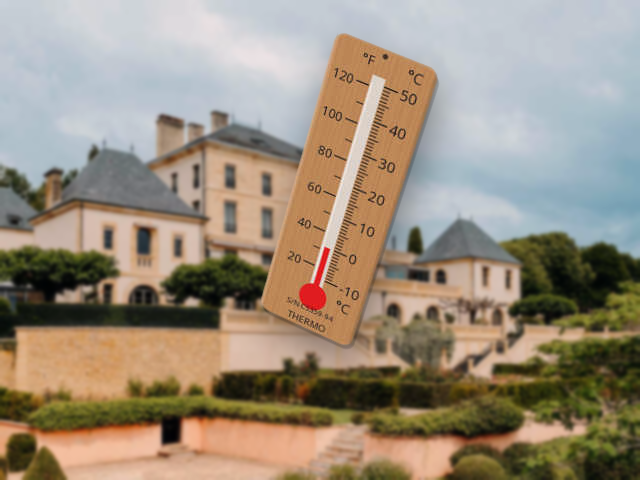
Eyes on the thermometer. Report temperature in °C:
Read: 0 °C
